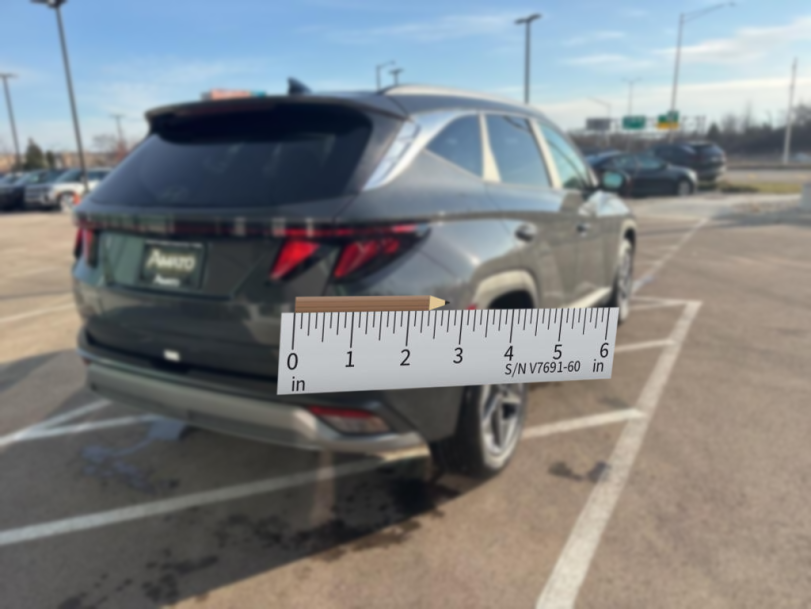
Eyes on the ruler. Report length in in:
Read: 2.75 in
